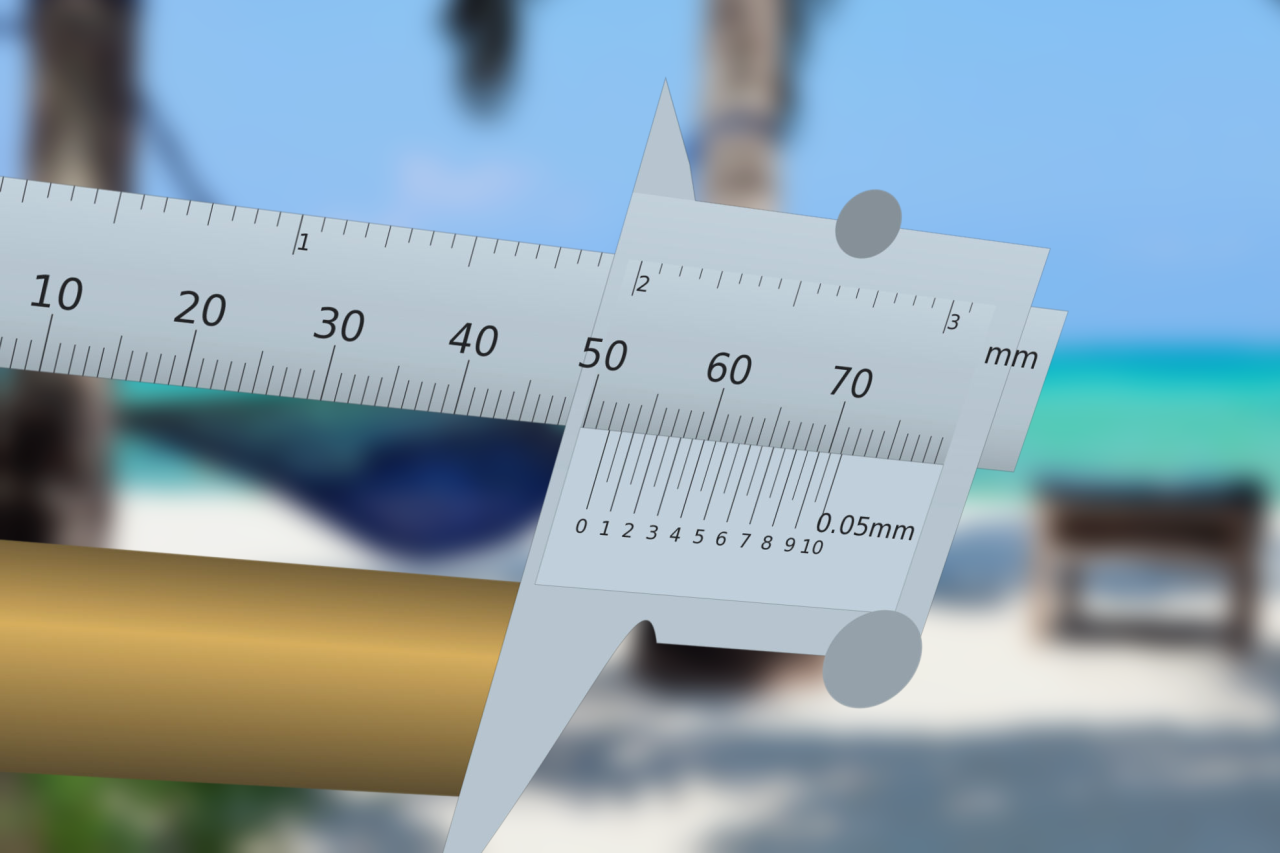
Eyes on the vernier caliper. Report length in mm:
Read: 52.1 mm
